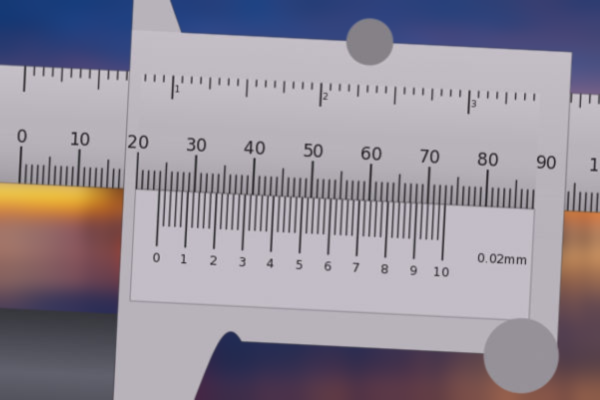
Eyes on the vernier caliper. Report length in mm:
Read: 24.0 mm
